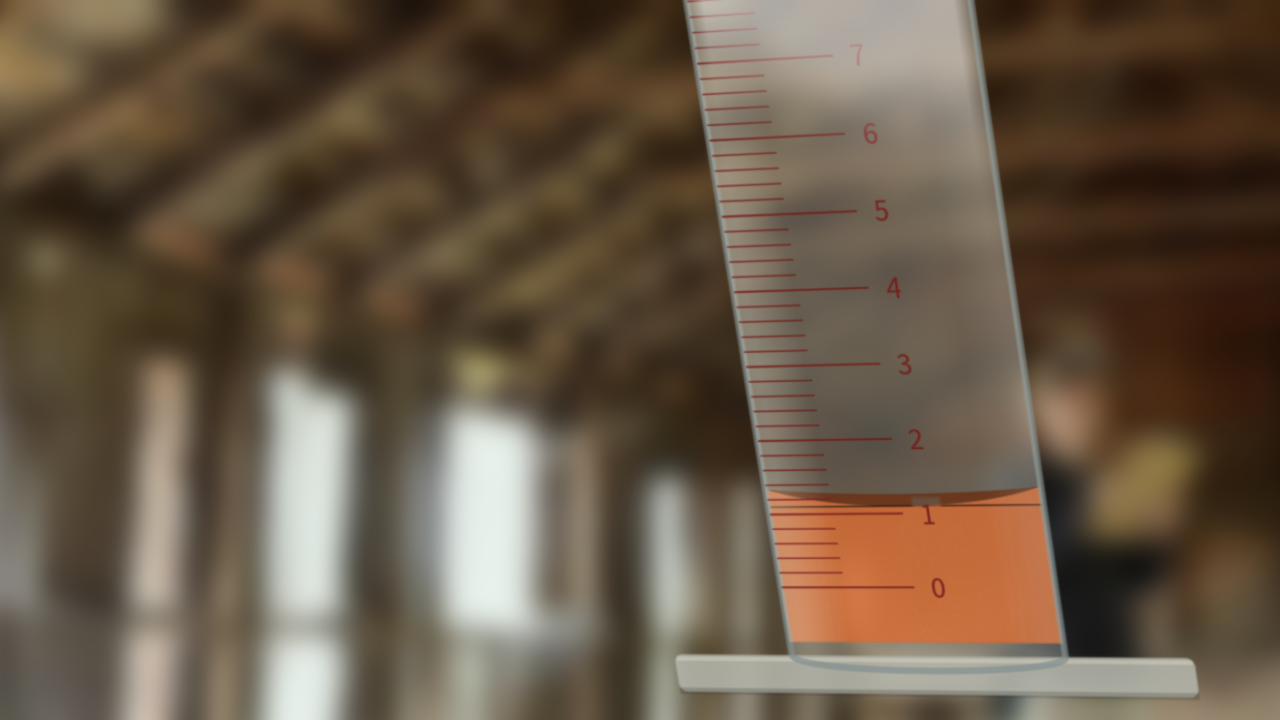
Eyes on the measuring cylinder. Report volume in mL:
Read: 1.1 mL
